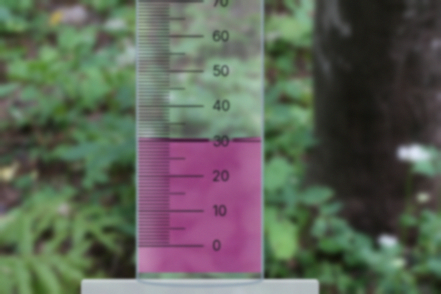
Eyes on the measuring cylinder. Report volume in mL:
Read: 30 mL
